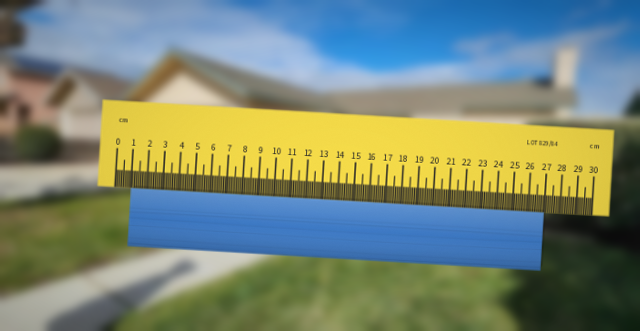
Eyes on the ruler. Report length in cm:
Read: 26 cm
